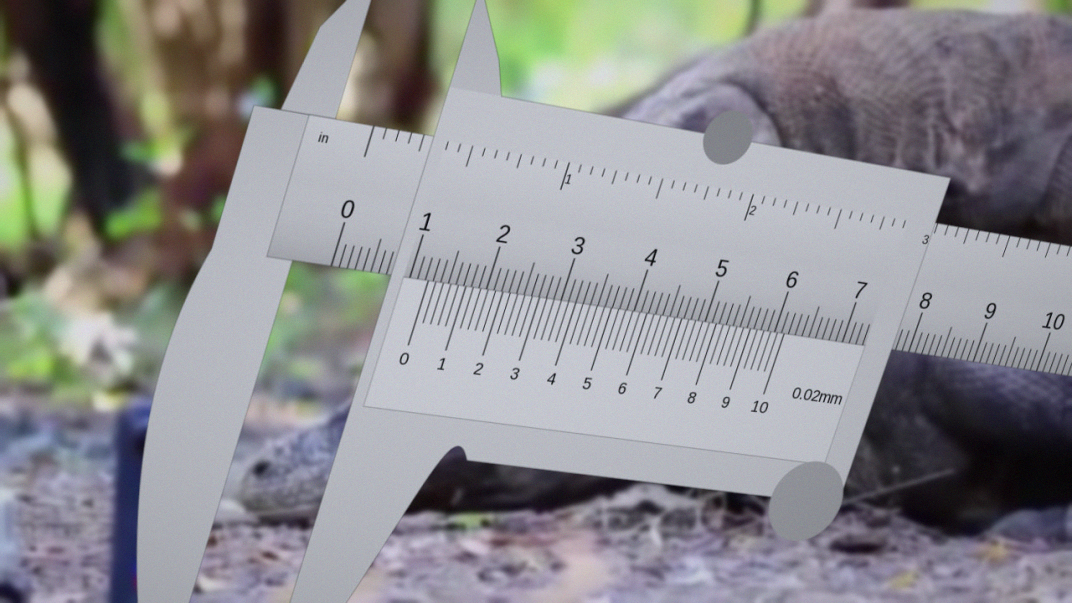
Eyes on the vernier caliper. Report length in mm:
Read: 12.4 mm
